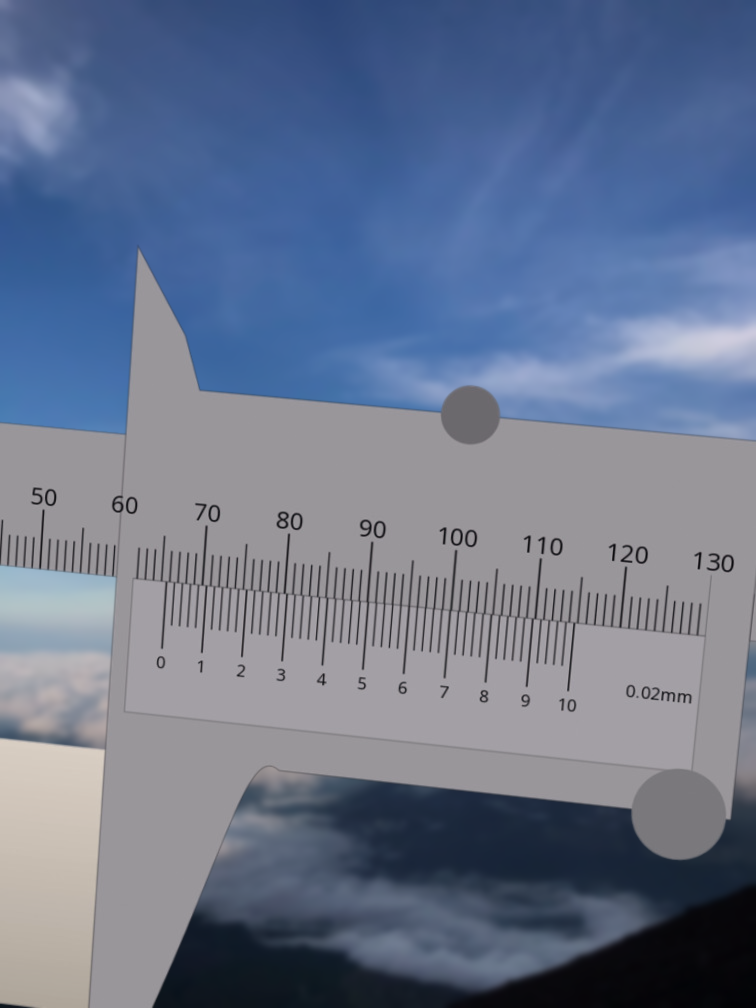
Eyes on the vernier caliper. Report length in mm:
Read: 65.6 mm
